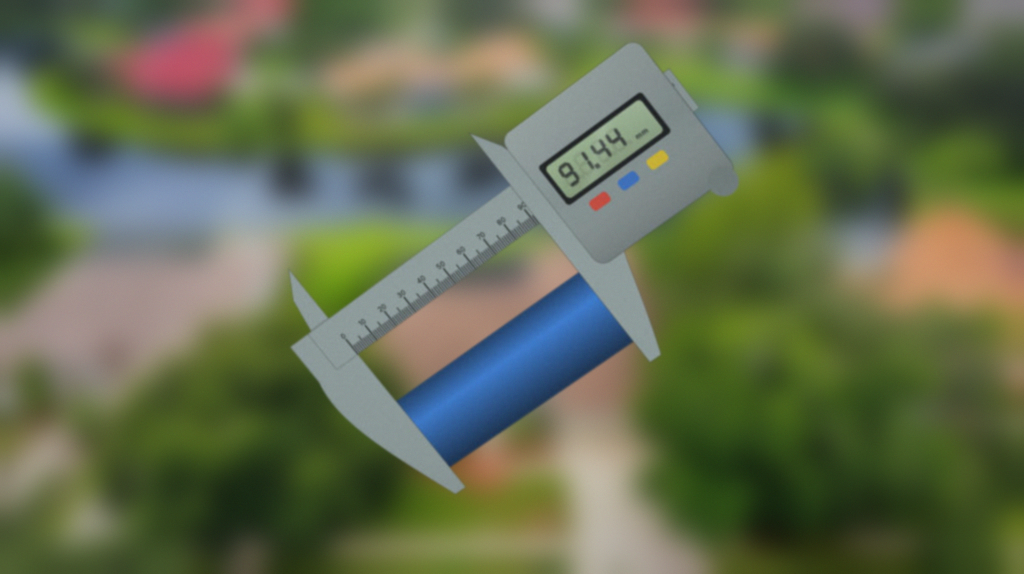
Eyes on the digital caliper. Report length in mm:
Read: 91.44 mm
